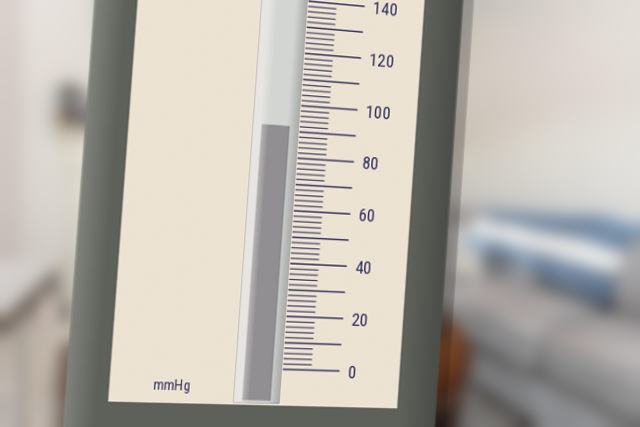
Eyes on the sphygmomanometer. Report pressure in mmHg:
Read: 92 mmHg
